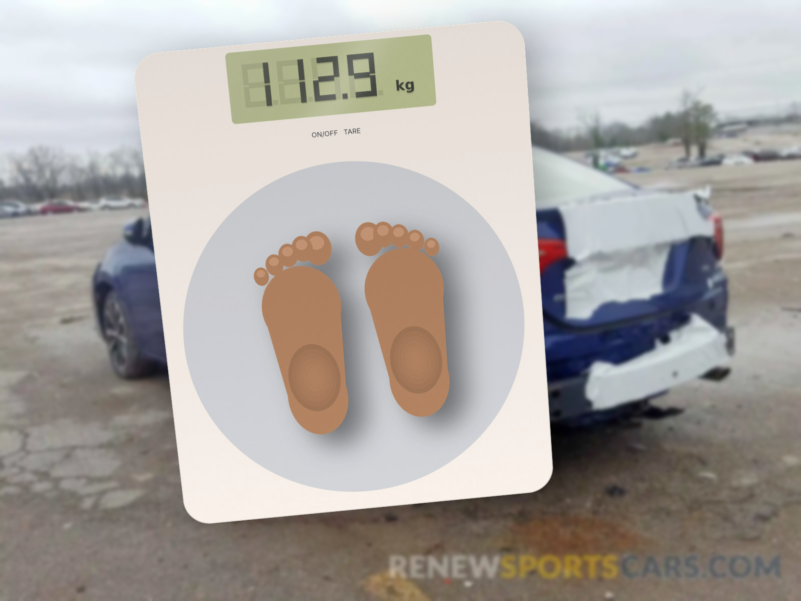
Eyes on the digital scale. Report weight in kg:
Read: 112.9 kg
